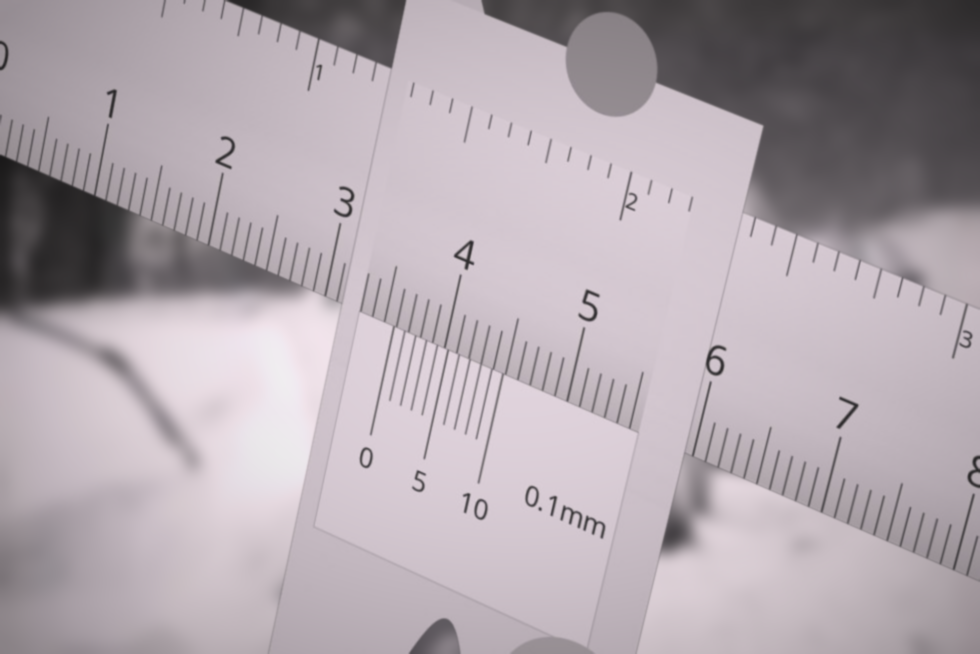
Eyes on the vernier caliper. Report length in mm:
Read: 35.8 mm
